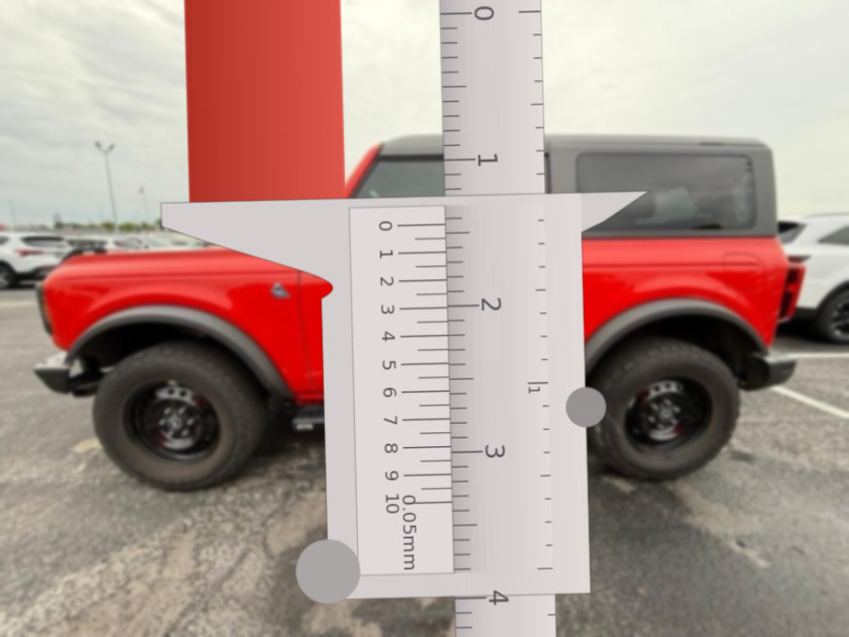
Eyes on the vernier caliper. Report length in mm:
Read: 14.4 mm
